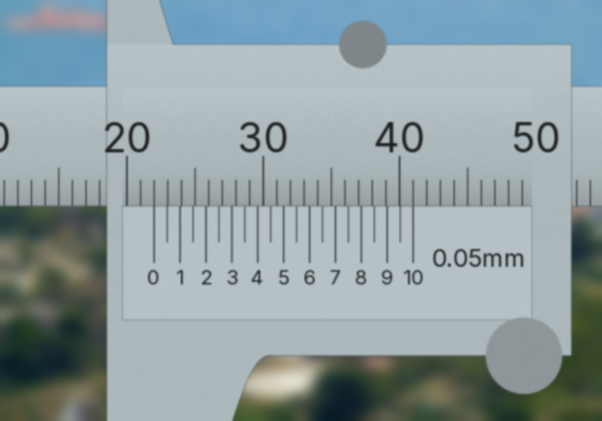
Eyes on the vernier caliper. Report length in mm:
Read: 22.0 mm
